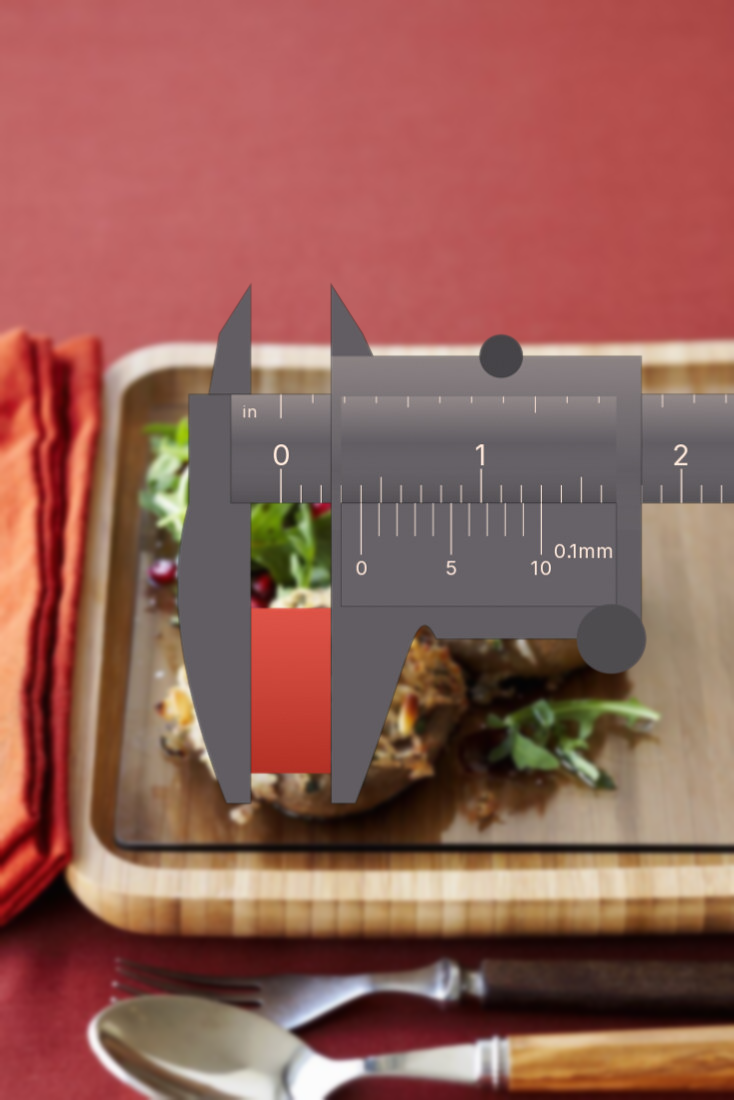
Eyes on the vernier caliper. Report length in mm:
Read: 4.0 mm
